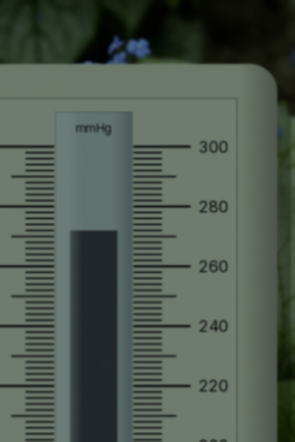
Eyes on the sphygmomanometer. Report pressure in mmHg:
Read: 272 mmHg
